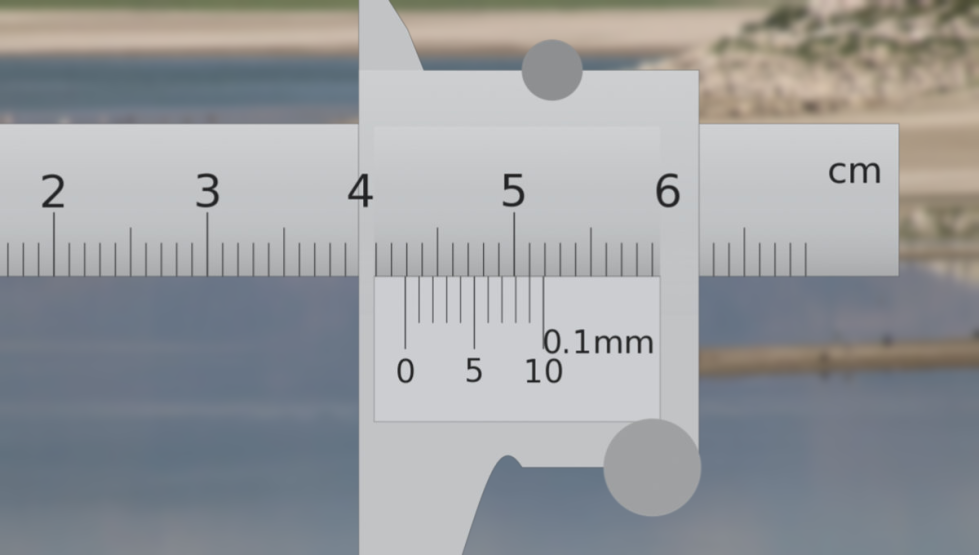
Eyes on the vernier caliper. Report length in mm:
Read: 42.9 mm
